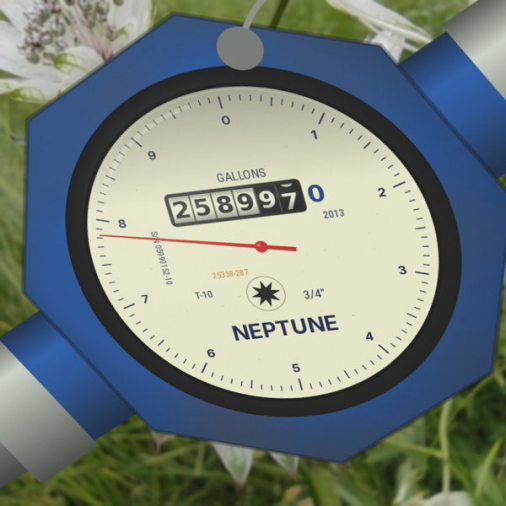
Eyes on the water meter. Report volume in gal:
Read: 2589967.8 gal
